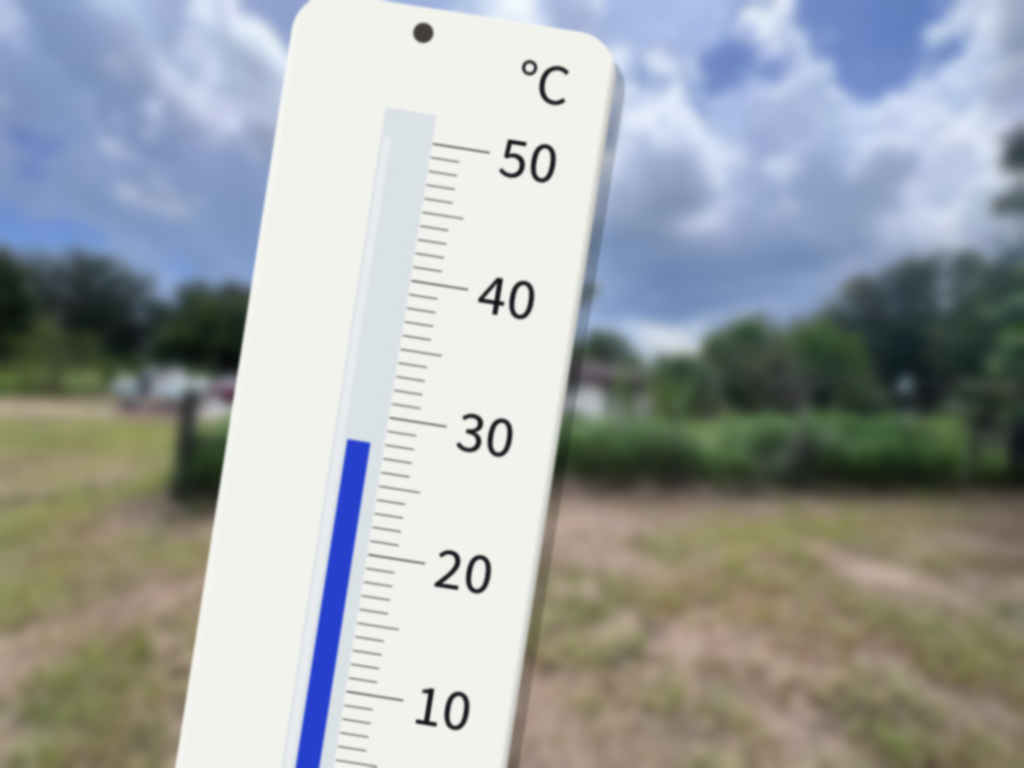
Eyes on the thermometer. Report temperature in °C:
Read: 28 °C
